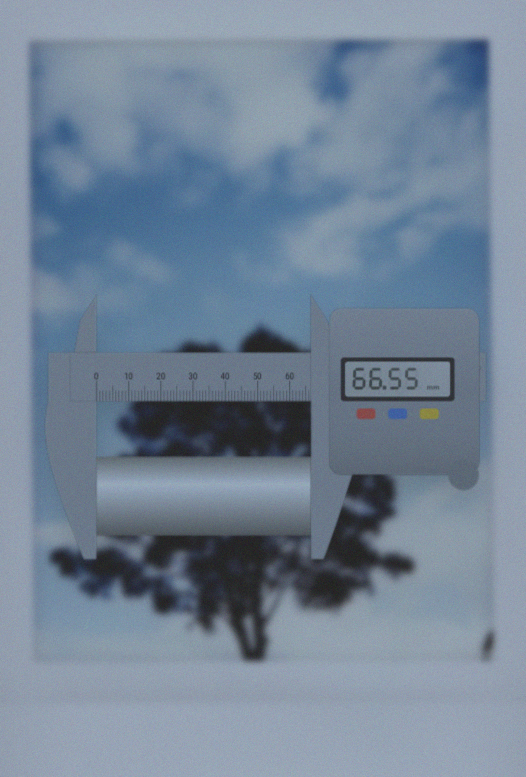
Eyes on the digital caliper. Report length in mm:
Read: 66.55 mm
